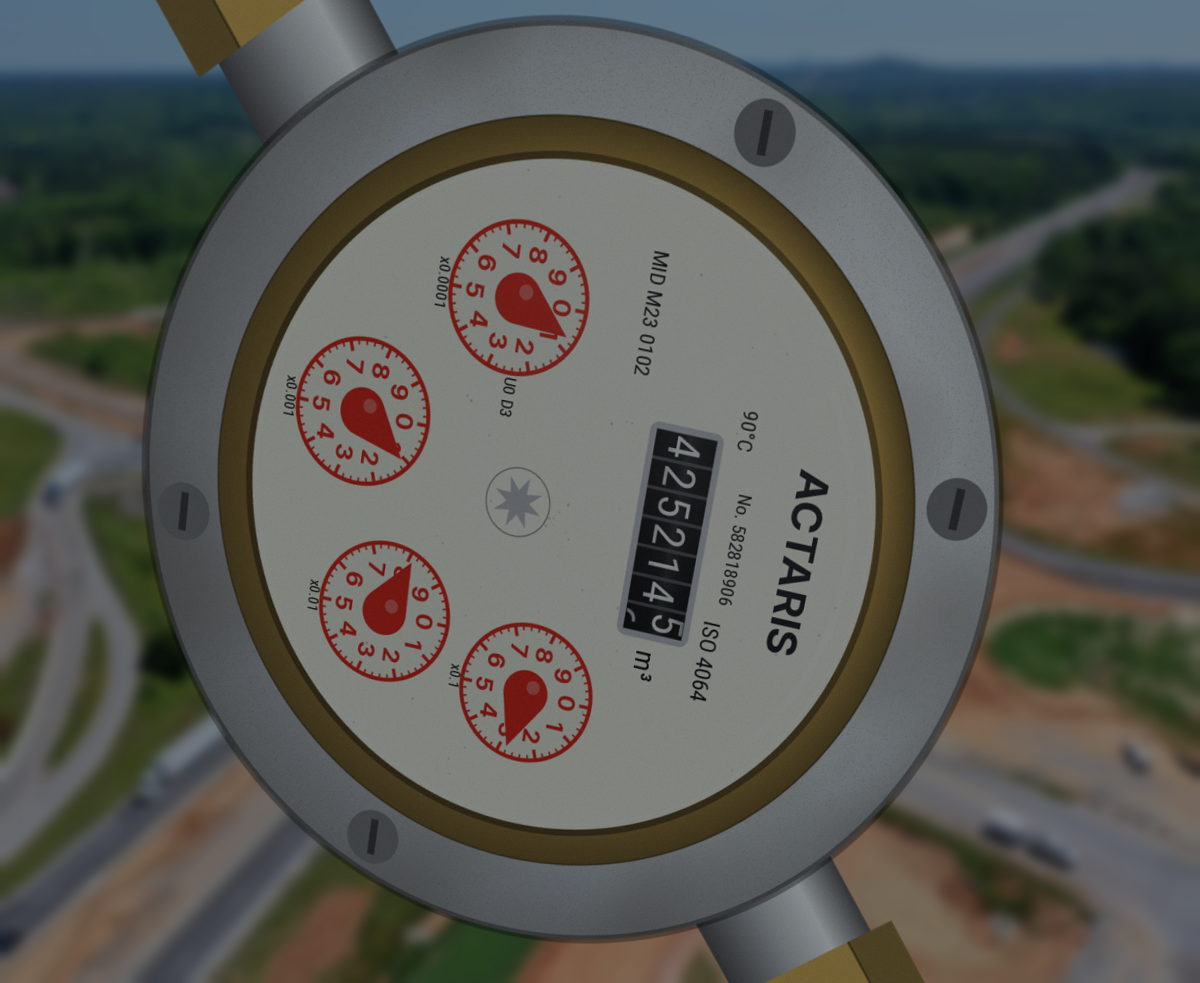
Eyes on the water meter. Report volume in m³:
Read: 4252145.2810 m³
